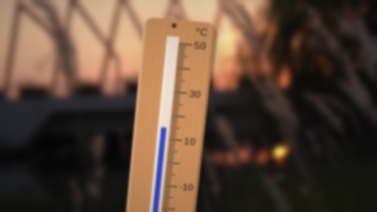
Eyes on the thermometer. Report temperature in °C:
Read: 15 °C
